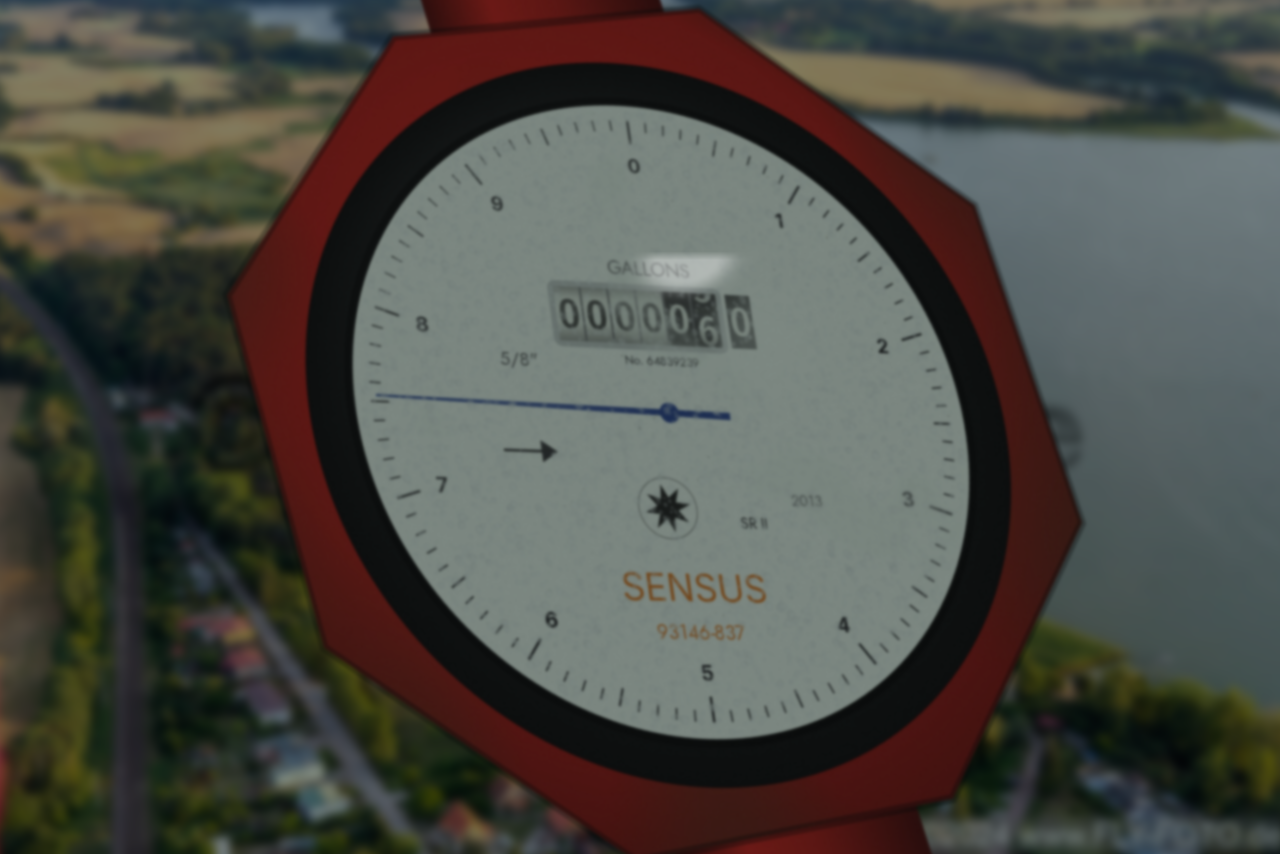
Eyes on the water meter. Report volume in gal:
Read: 57.5 gal
